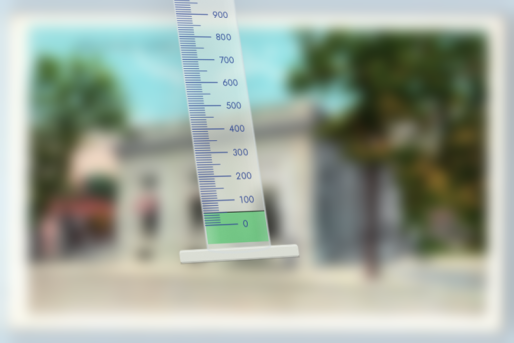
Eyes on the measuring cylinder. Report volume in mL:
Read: 50 mL
